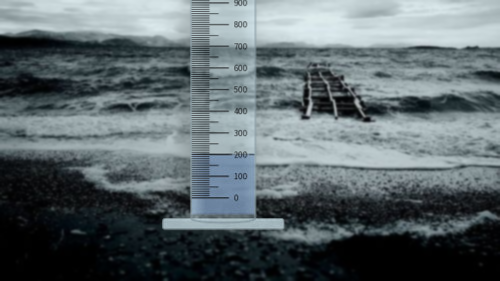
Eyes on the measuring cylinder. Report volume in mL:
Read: 200 mL
